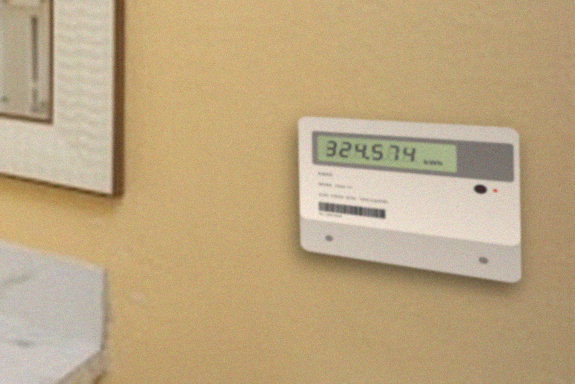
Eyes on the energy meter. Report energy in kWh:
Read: 324.574 kWh
